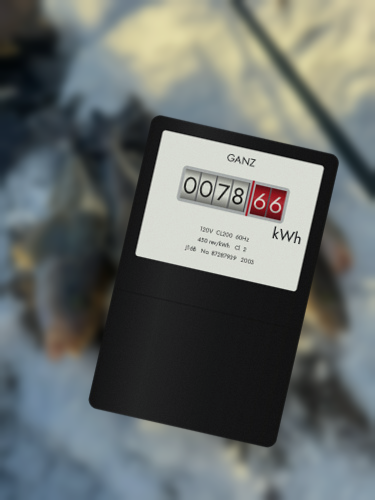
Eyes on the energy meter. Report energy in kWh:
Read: 78.66 kWh
